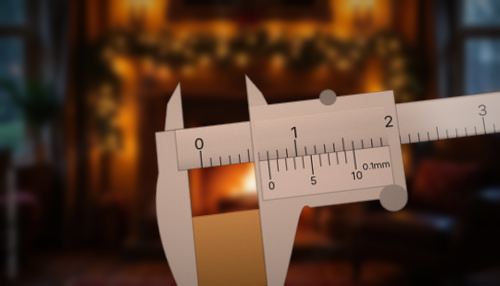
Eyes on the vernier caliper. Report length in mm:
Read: 7.0 mm
